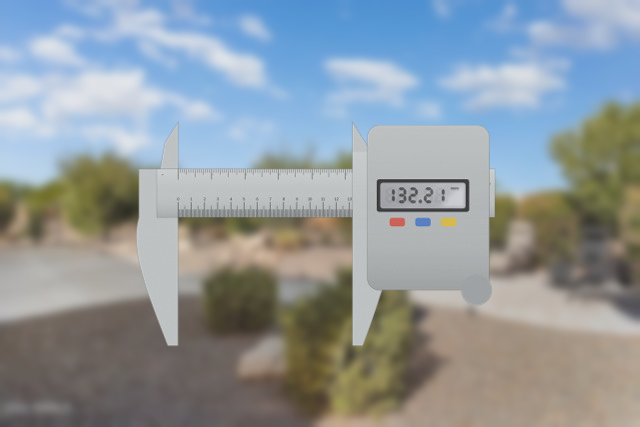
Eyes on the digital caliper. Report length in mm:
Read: 132.21 mm
